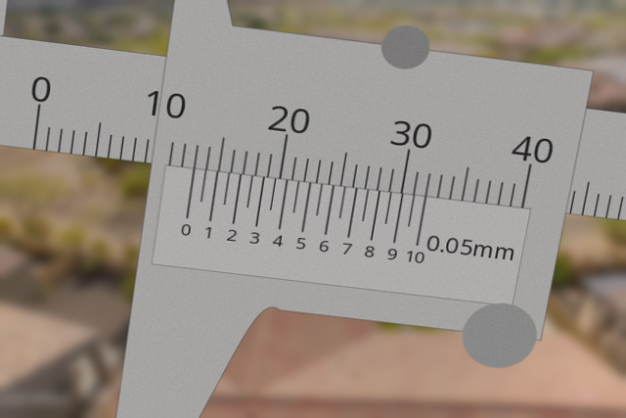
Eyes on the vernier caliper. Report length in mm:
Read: 13.0 mm
